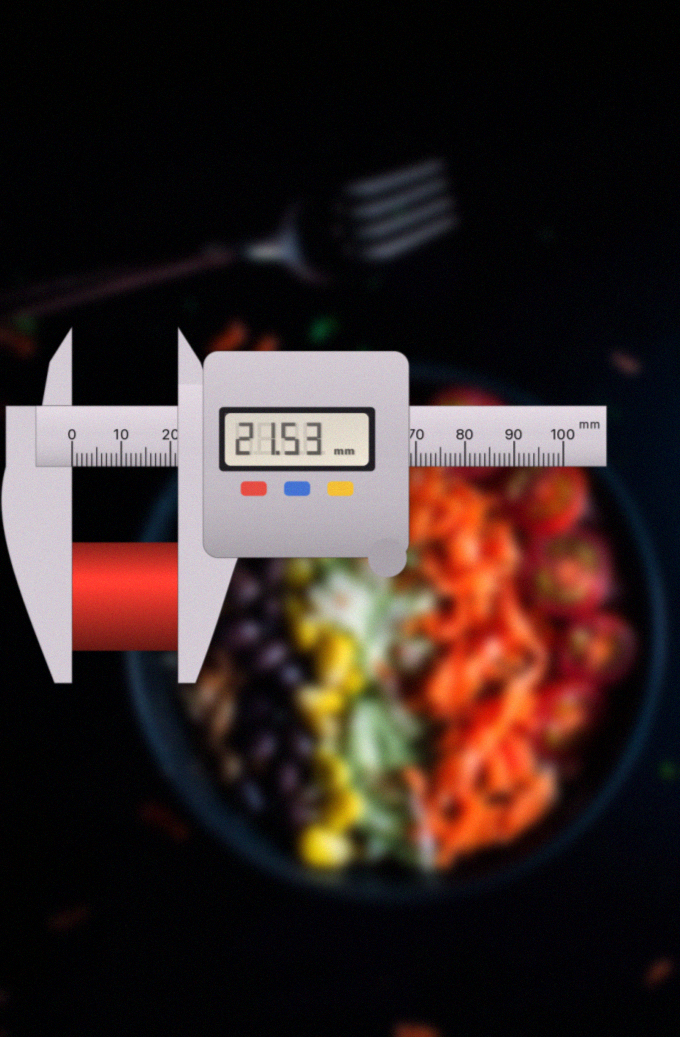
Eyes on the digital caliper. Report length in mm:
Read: 21.53 mm
